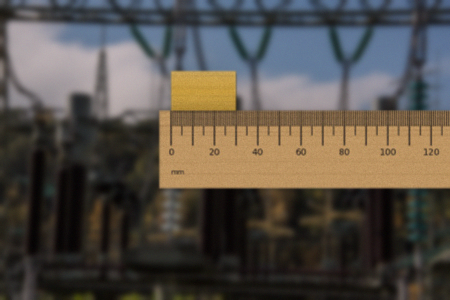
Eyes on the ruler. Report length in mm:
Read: 30 mm
